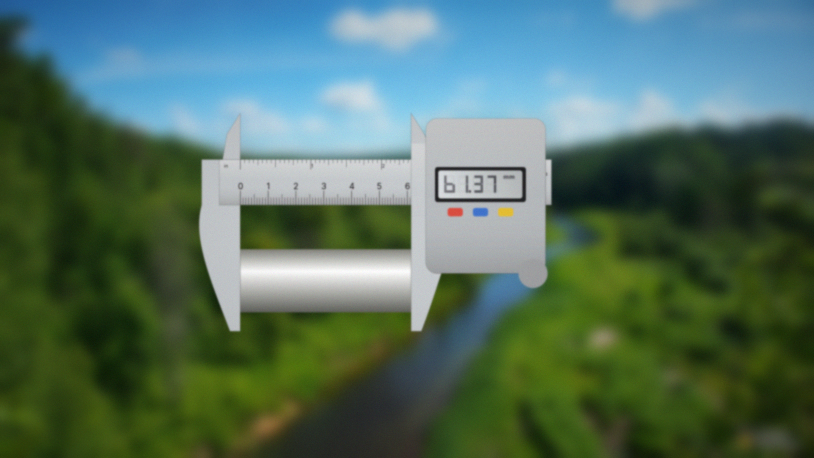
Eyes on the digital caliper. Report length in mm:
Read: 61.37 mm
